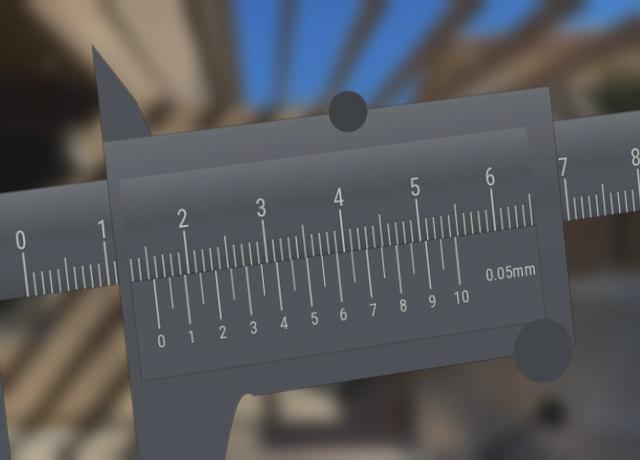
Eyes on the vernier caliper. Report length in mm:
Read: 15.6 mm
